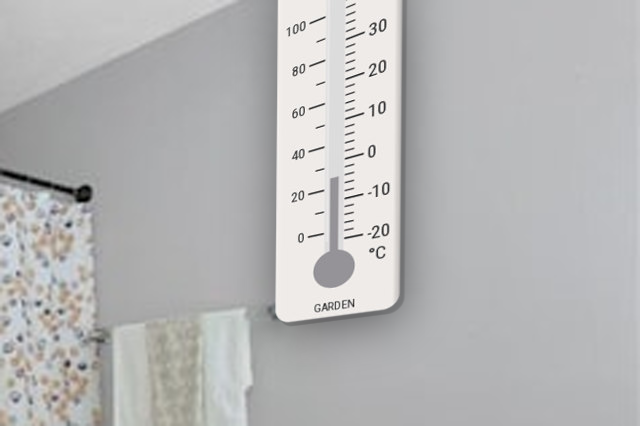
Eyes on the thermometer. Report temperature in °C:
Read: -4 °C
